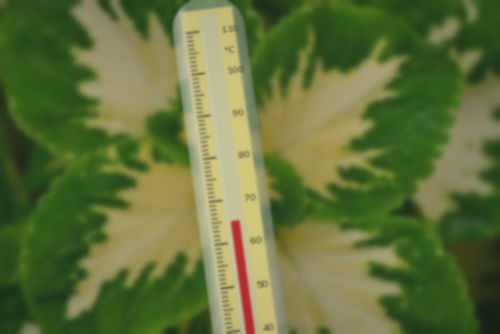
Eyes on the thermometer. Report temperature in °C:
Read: 65 °C
